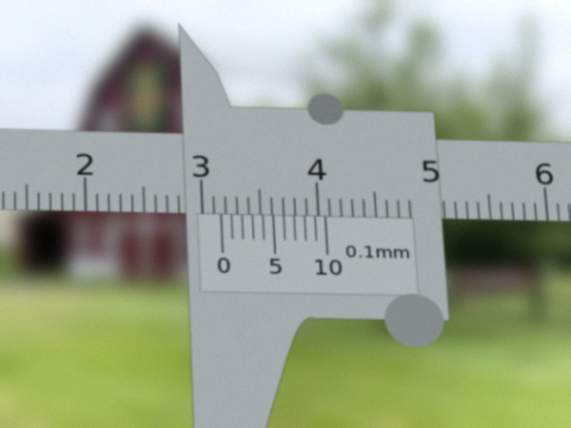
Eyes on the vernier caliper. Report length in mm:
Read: 31.6 mm
